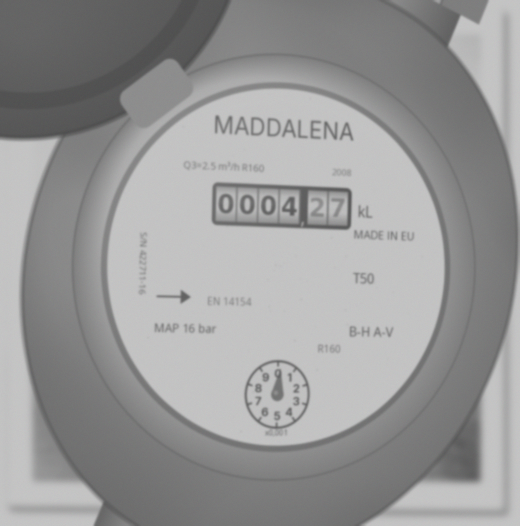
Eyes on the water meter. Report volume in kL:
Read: 4.270 kL
